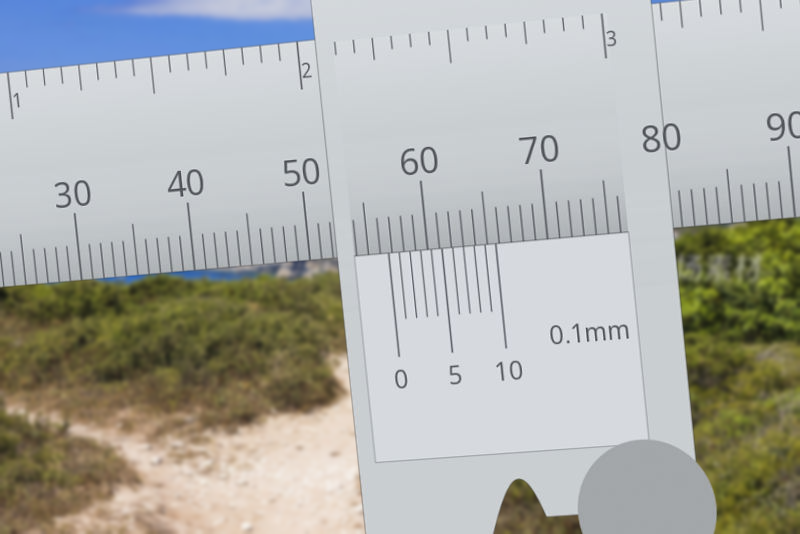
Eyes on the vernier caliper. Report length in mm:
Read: 56.7 mm
